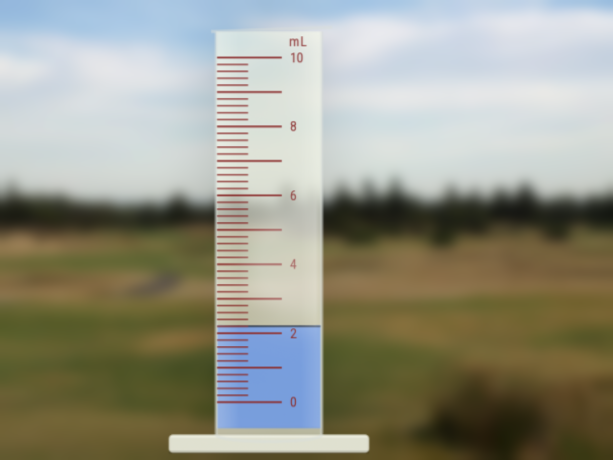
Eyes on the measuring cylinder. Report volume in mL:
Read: 2.2 mL
